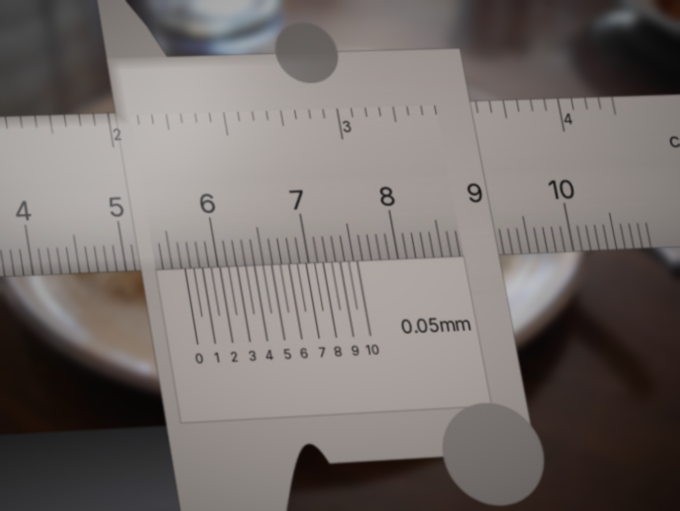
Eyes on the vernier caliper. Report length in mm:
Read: 56.4 mm
